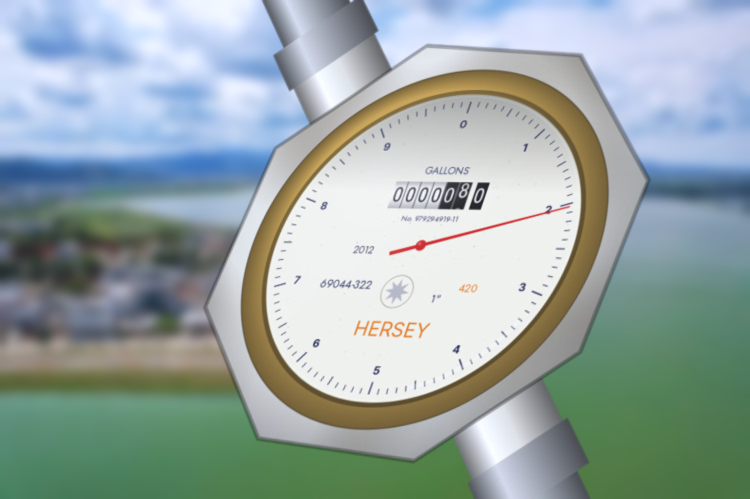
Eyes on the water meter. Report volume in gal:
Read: 82.0 gal
